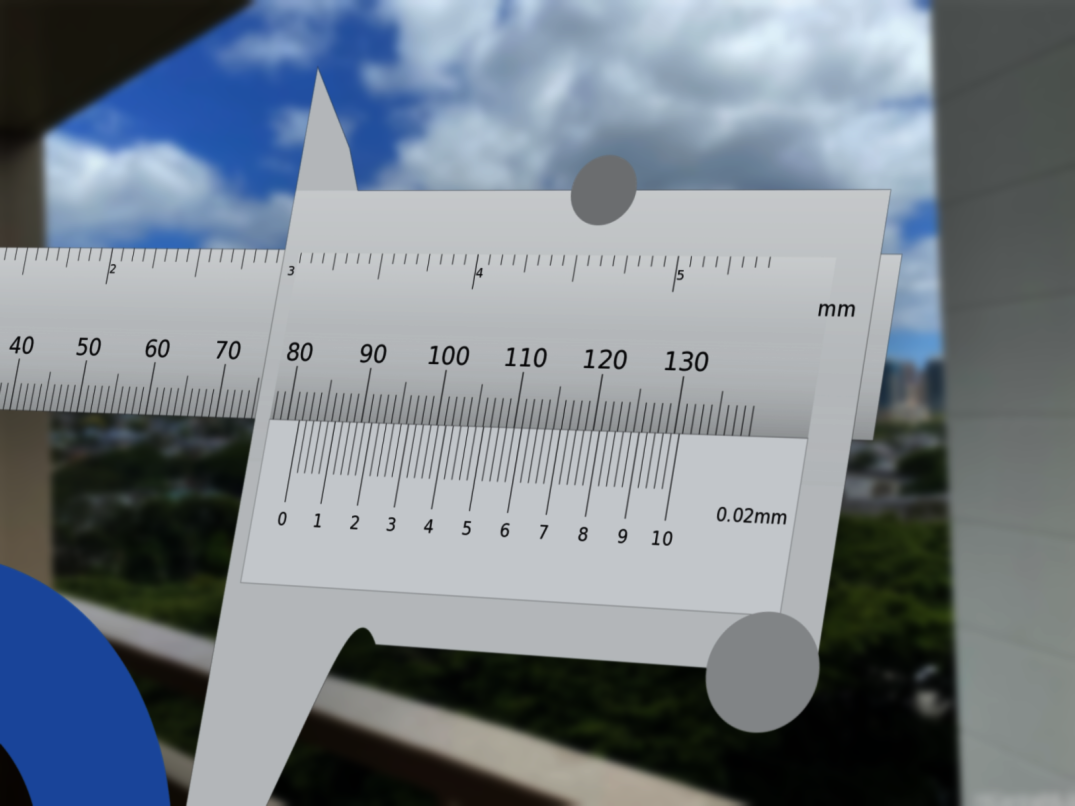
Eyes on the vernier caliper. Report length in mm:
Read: 81.6 mm
